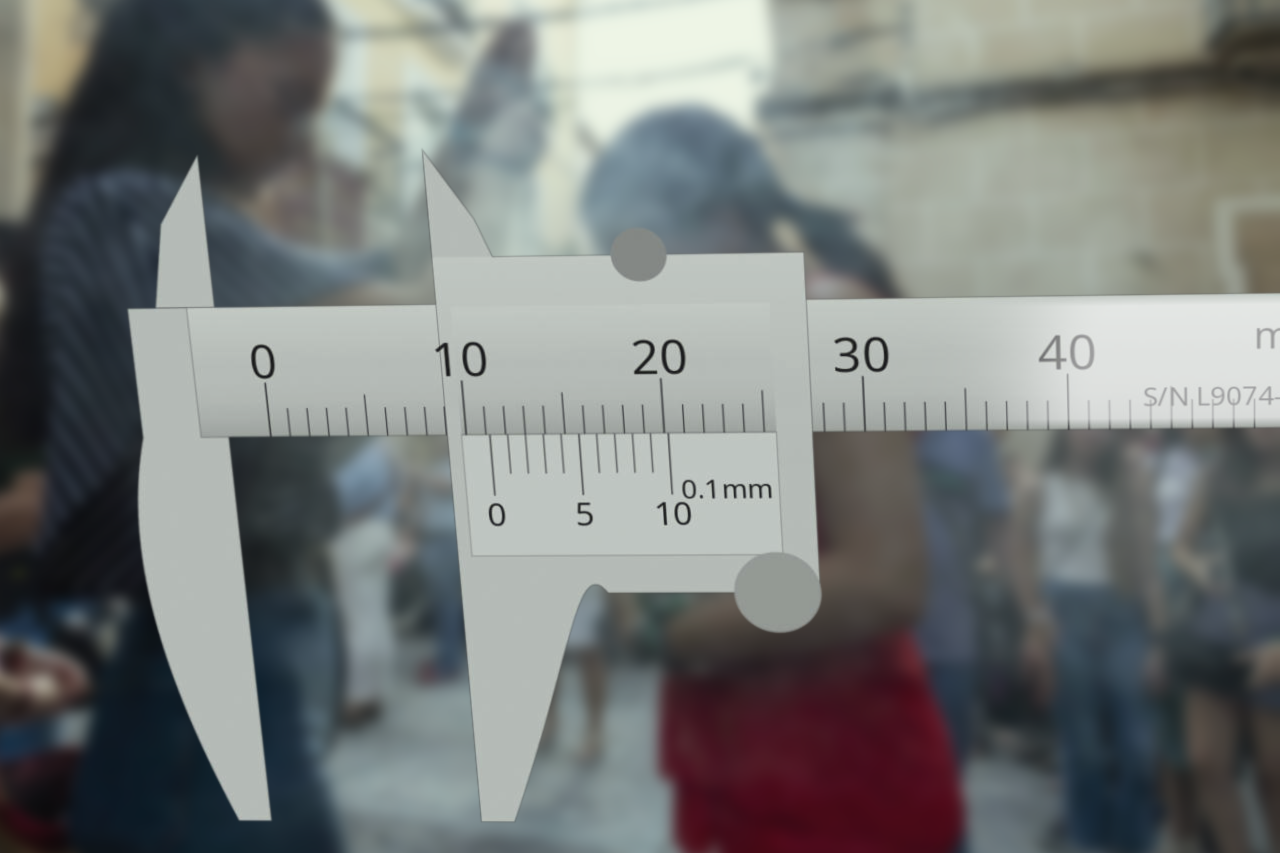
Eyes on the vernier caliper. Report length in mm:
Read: 11.2 mm
